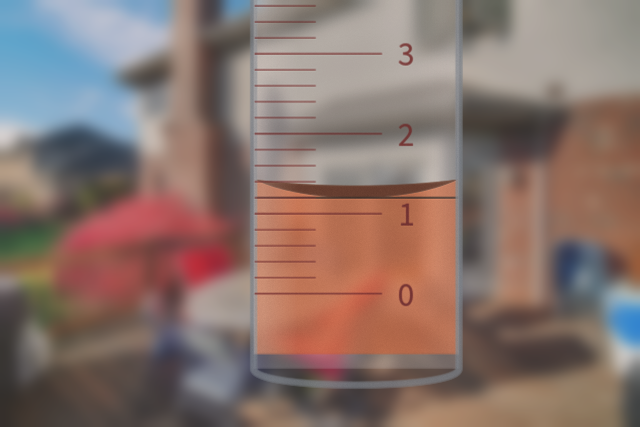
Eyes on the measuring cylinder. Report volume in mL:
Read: 1.2 mL
